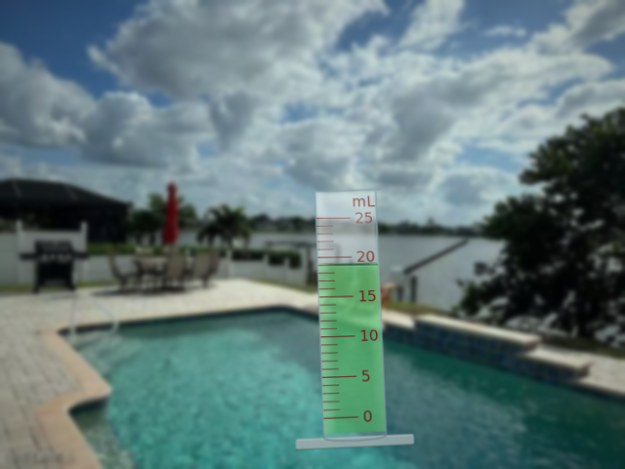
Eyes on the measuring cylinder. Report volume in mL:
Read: 19 mL
